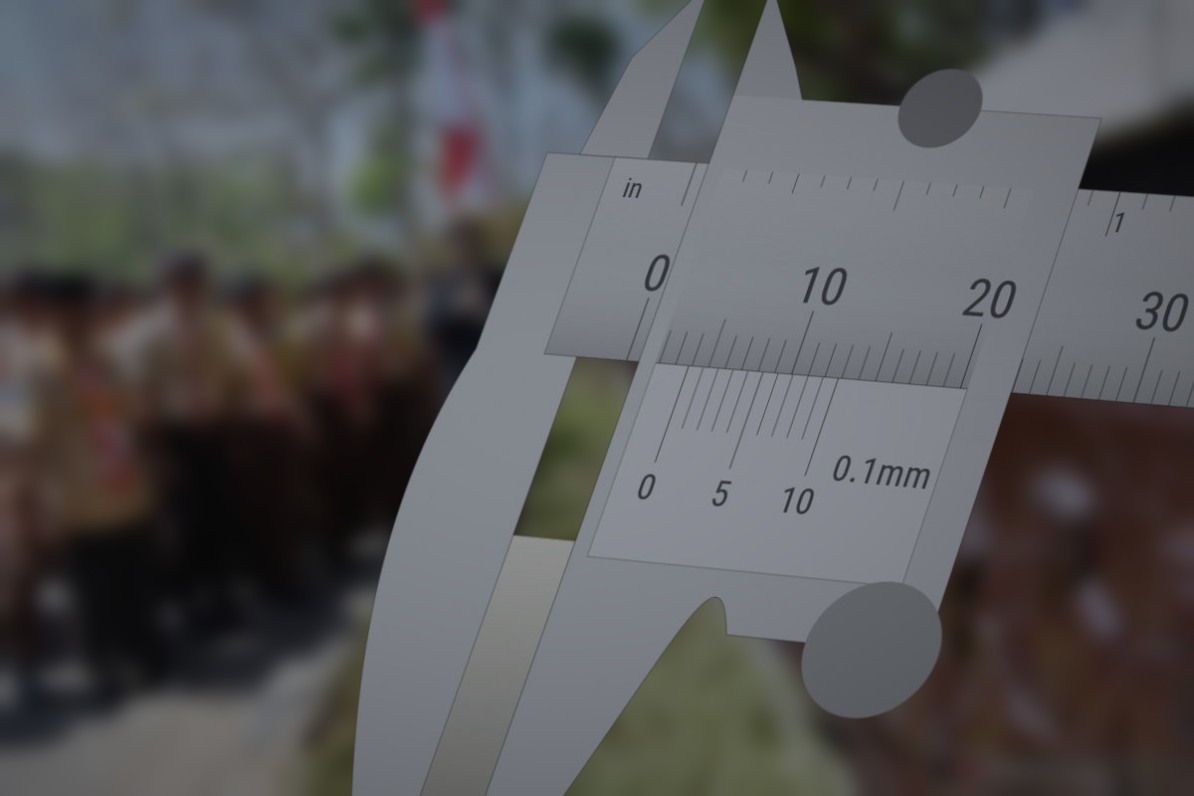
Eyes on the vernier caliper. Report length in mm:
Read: 3.8 mm
